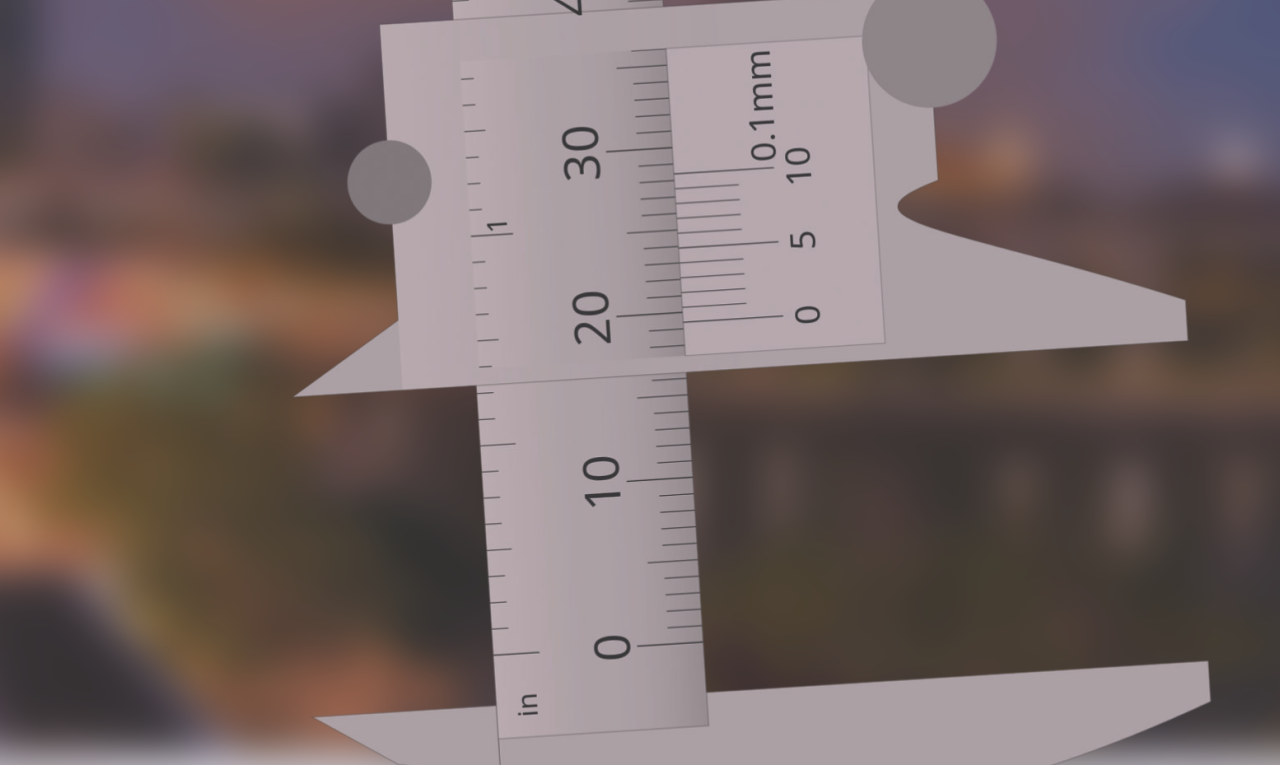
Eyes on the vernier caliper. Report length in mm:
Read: 19.4 mm
